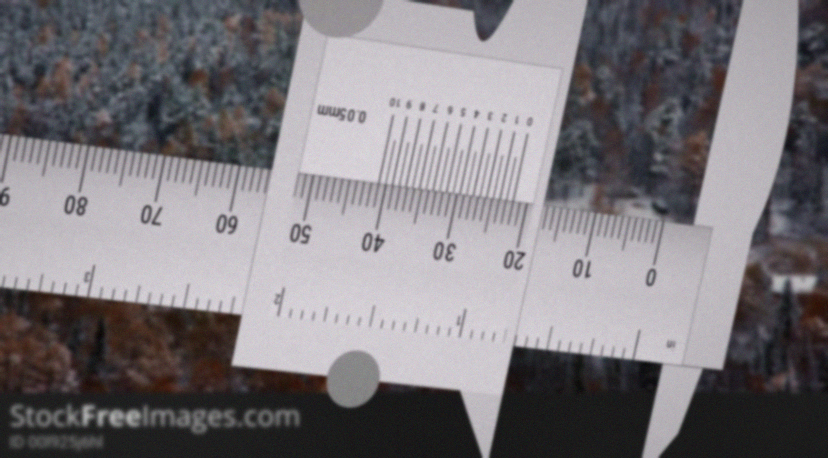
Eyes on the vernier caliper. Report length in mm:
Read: 22.0 mm
